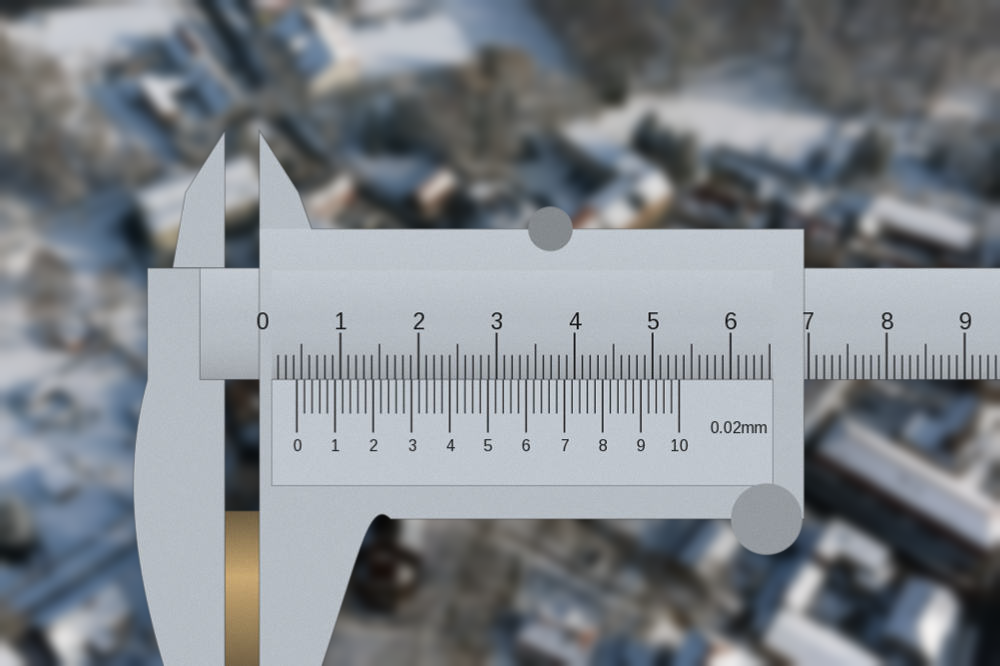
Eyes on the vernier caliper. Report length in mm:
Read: 4.4 mm
